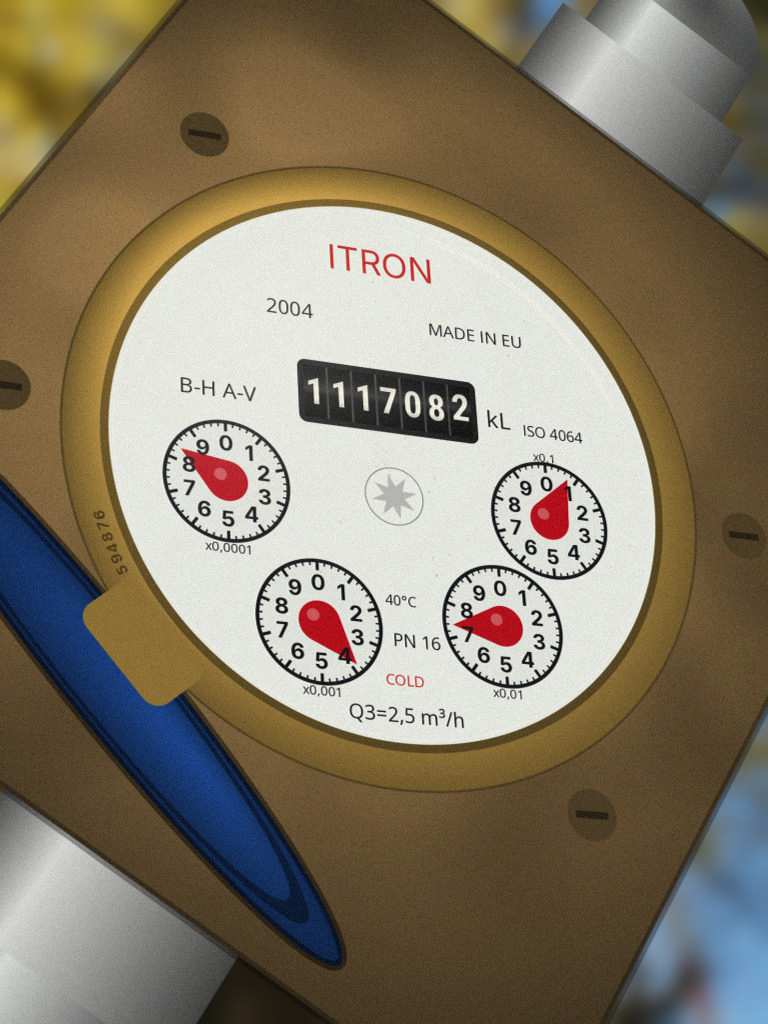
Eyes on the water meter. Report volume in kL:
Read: 1117082.0738 kL
